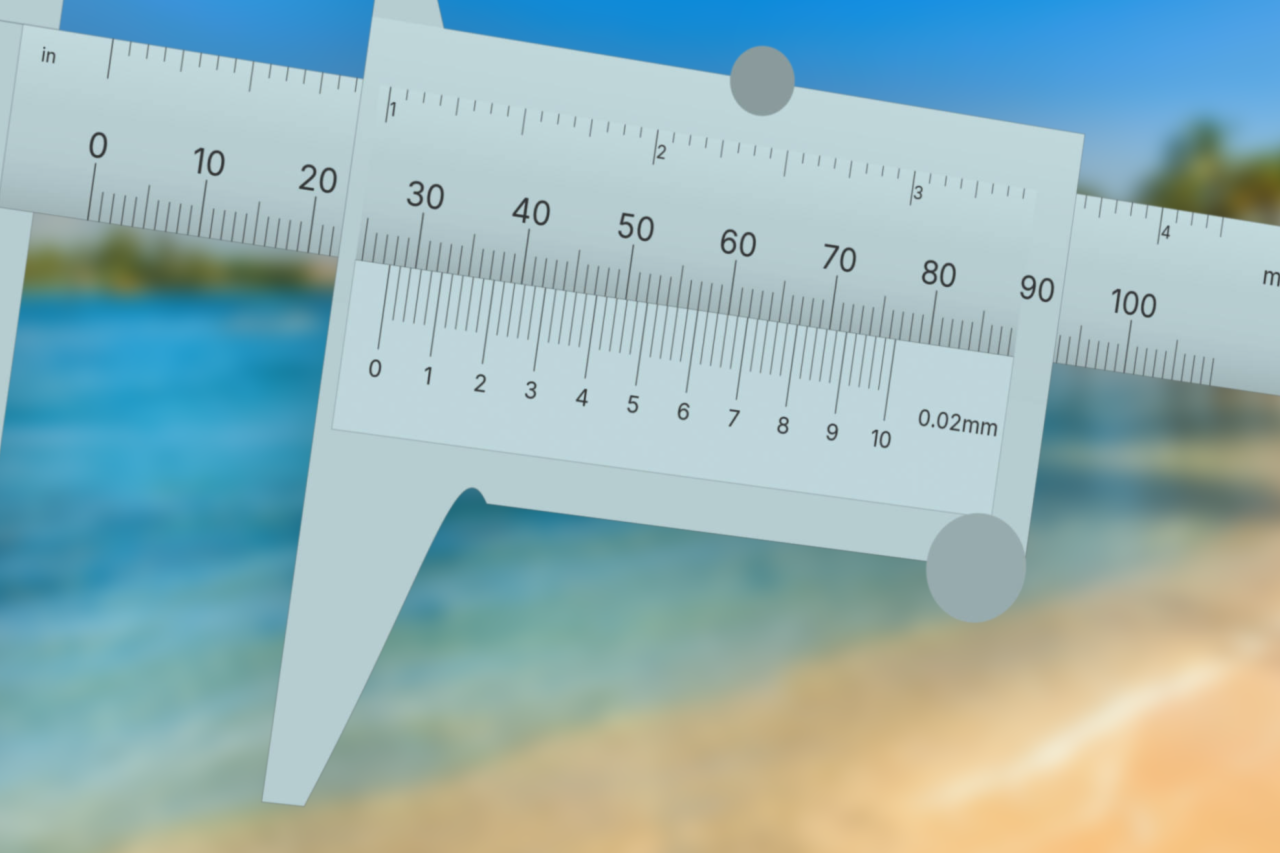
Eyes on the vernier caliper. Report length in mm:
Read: 27.6 mm
